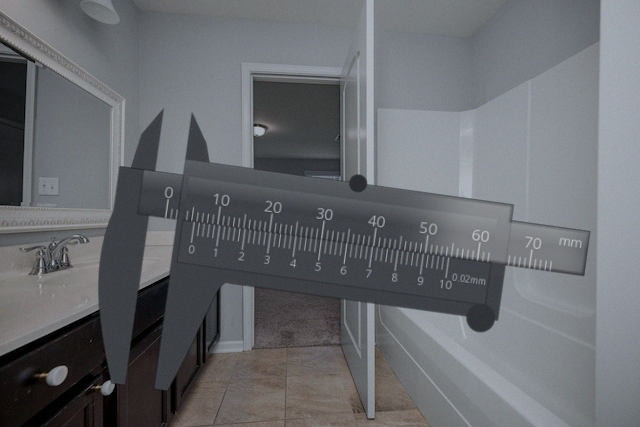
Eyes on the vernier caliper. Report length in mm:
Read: 5.5 mm
